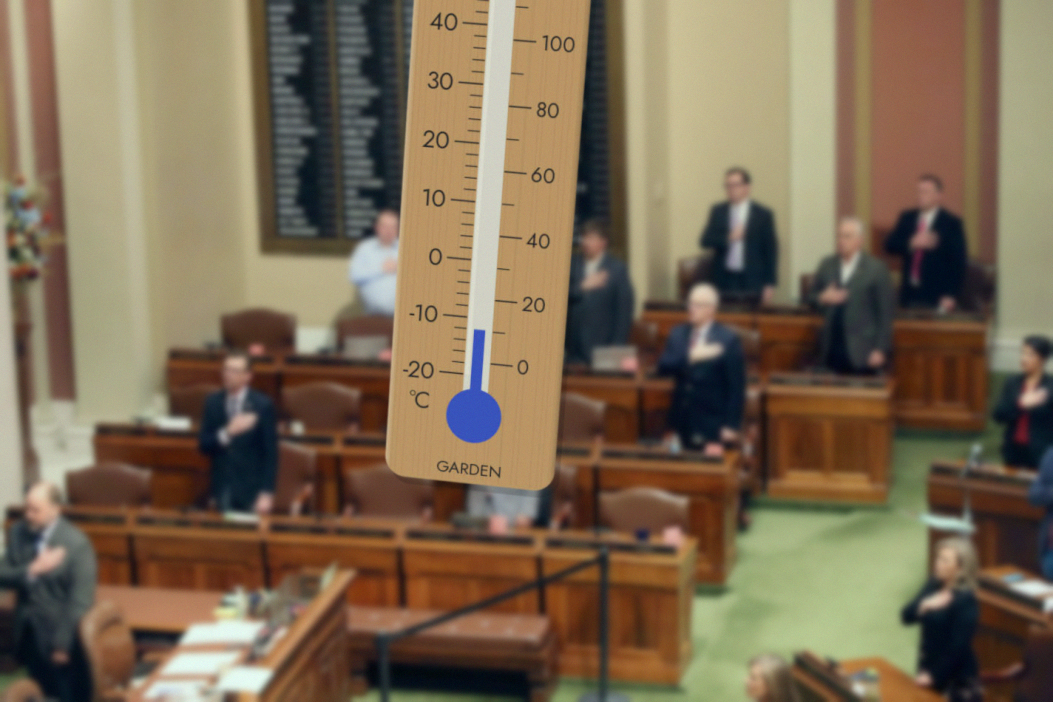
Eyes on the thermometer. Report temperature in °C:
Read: -12 °C
